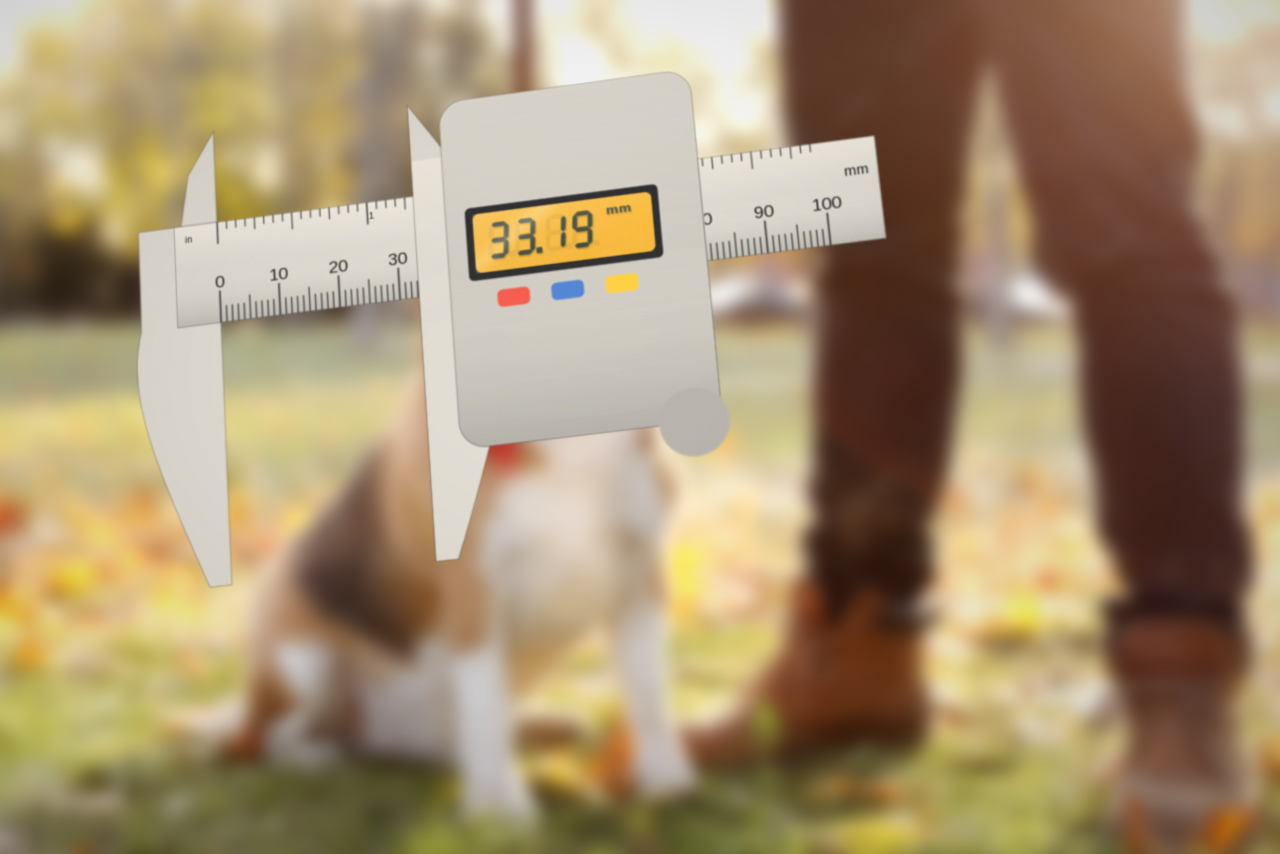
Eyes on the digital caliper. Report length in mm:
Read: 33.19 mm
